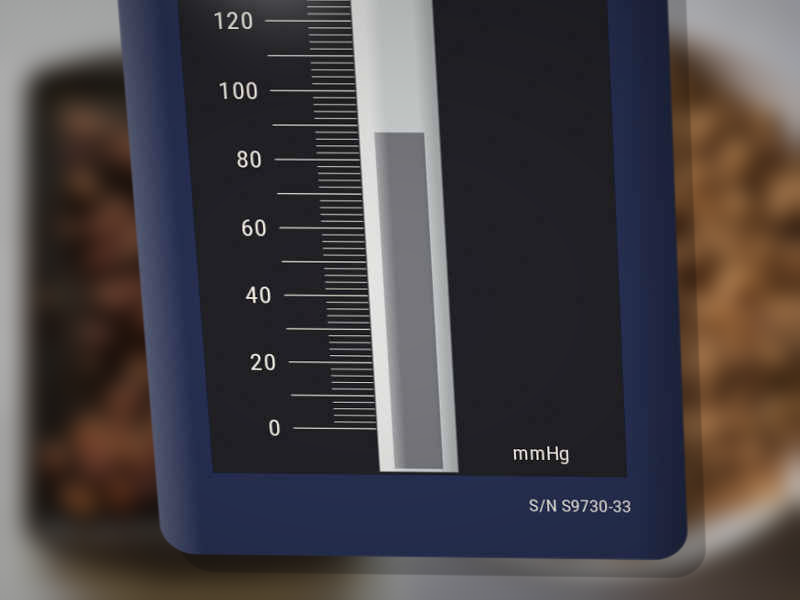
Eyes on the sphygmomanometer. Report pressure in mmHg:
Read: 88 mmHg
